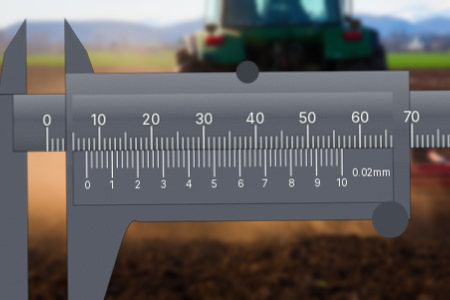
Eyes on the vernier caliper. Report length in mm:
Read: 7.5 mm
